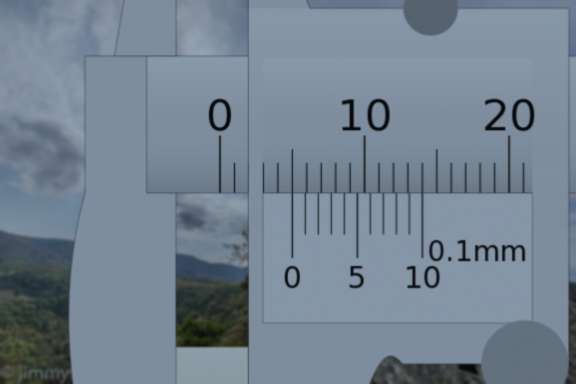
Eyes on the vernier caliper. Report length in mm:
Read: 5.0 mm
